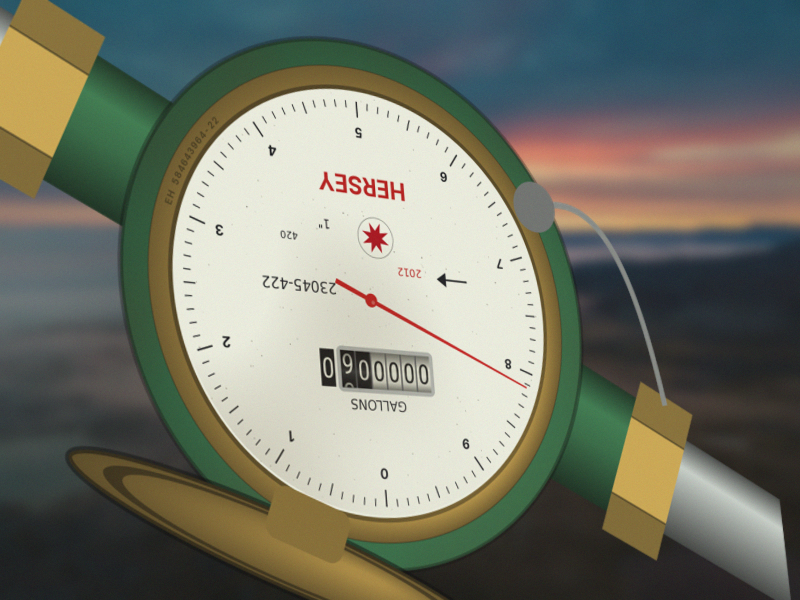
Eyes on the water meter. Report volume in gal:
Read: 58.1 gal
